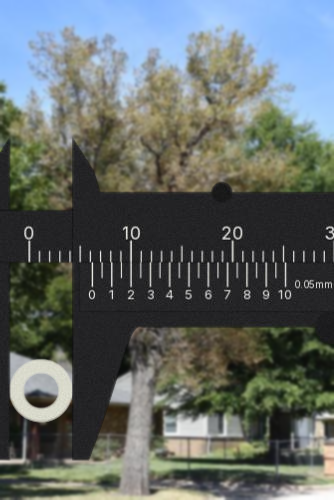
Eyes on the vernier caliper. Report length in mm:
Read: 6.2 mm
